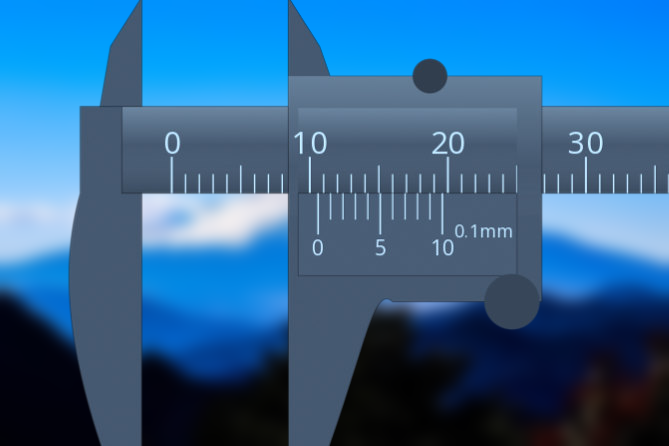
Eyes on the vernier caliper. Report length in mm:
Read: 10.6 mm
